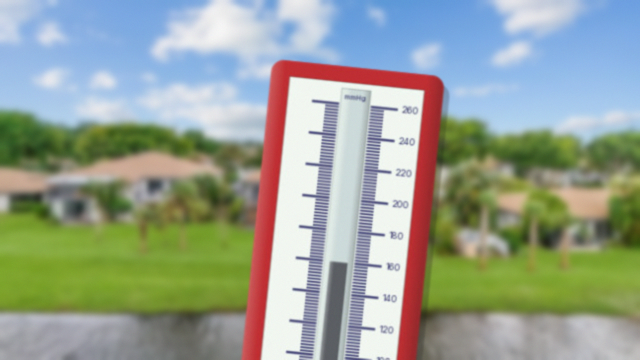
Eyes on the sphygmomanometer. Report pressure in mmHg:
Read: 160 mmHg
